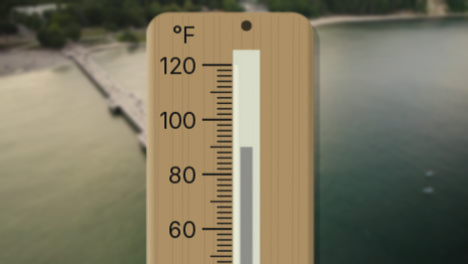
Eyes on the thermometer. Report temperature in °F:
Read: 90 °F
